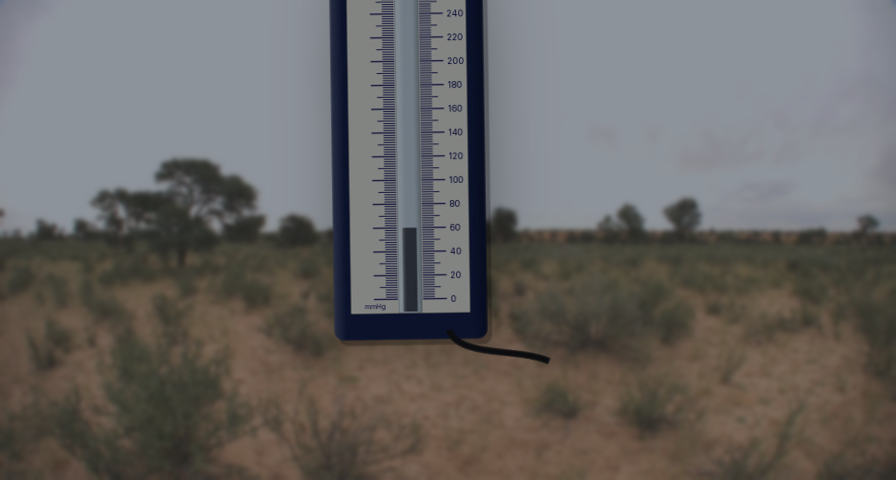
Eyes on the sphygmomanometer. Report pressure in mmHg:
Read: 60 mmHg
